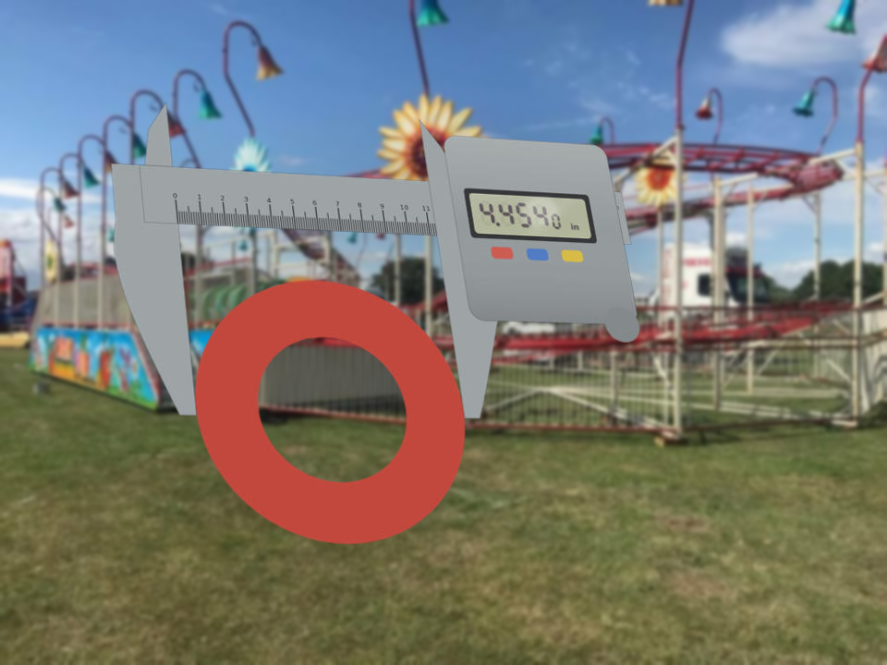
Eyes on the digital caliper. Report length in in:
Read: 4.4540 in
